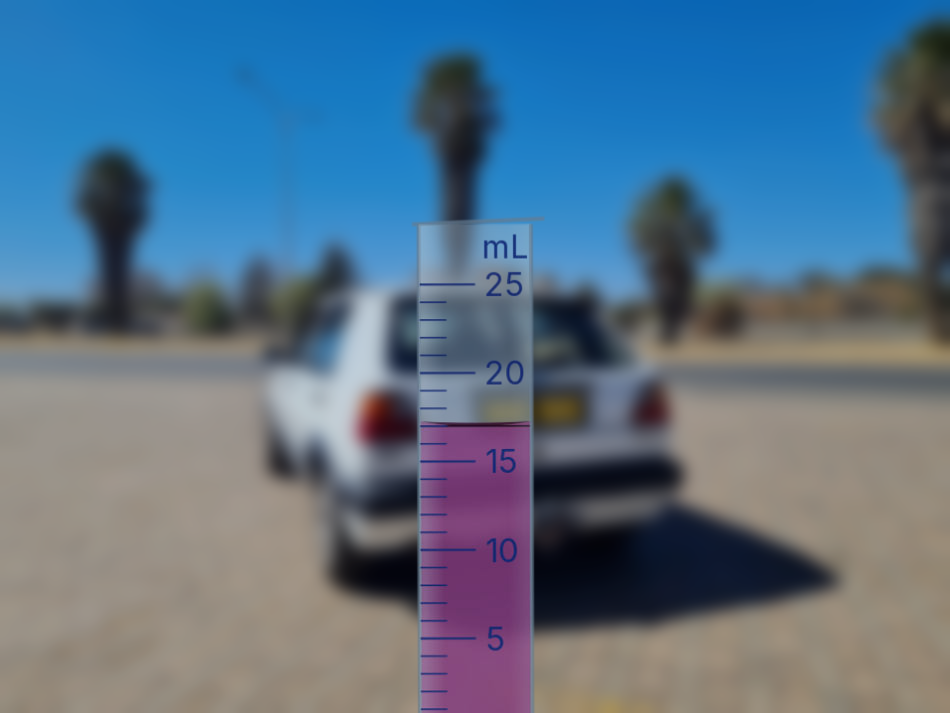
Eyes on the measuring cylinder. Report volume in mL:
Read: 17 mL
